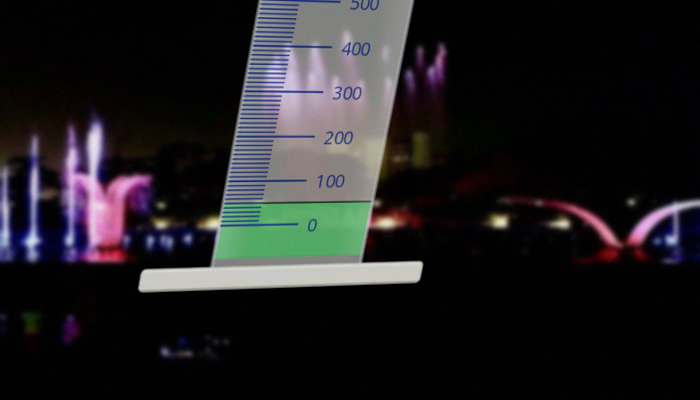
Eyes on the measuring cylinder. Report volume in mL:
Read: 50 mL
